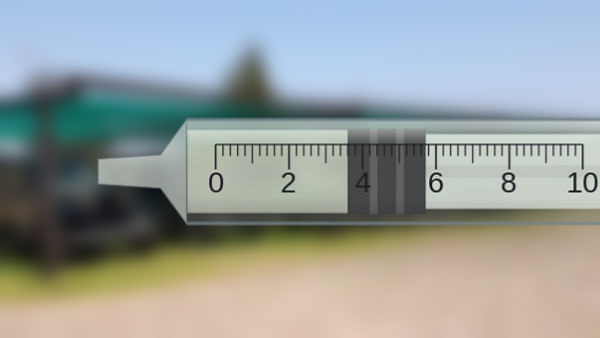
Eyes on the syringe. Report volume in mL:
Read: 3.6 mL
